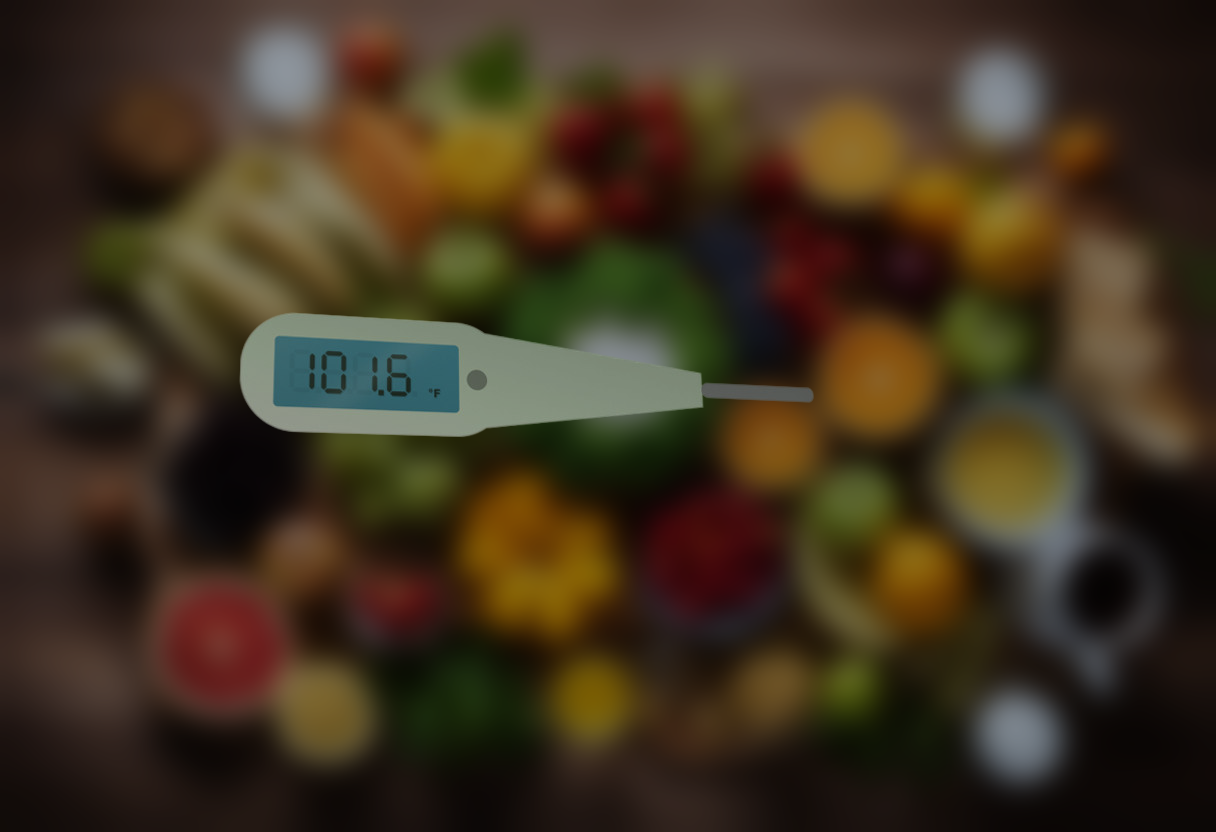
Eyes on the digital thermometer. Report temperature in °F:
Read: 101.6 °F
